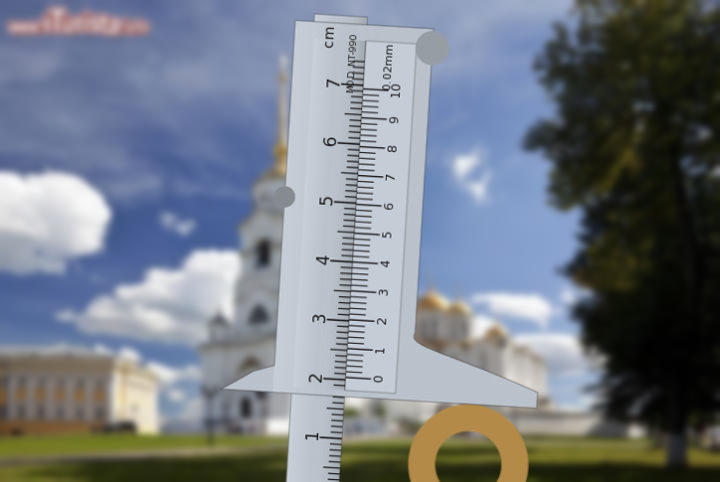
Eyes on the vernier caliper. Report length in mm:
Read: 20.4 mm
